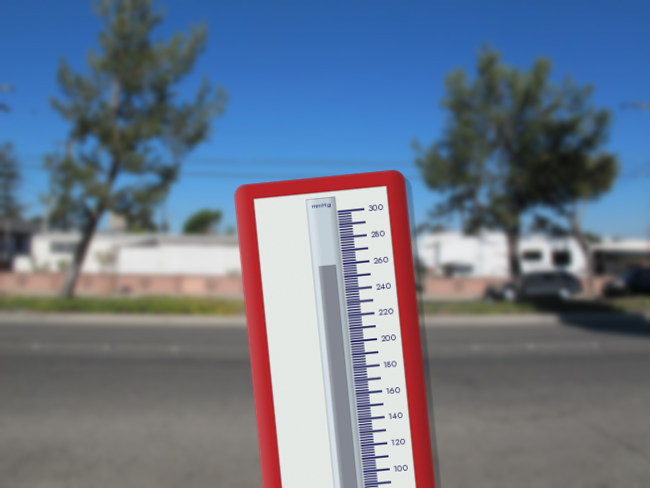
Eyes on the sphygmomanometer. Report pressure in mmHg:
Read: 260 mmHg
